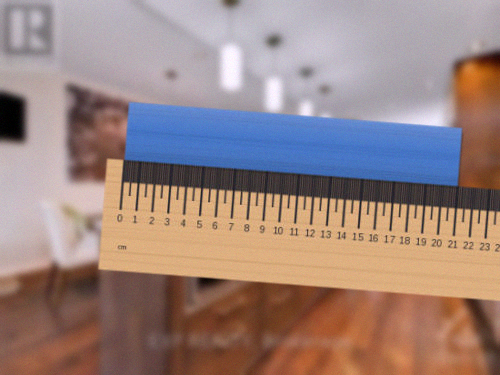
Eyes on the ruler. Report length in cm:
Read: 21 cm
